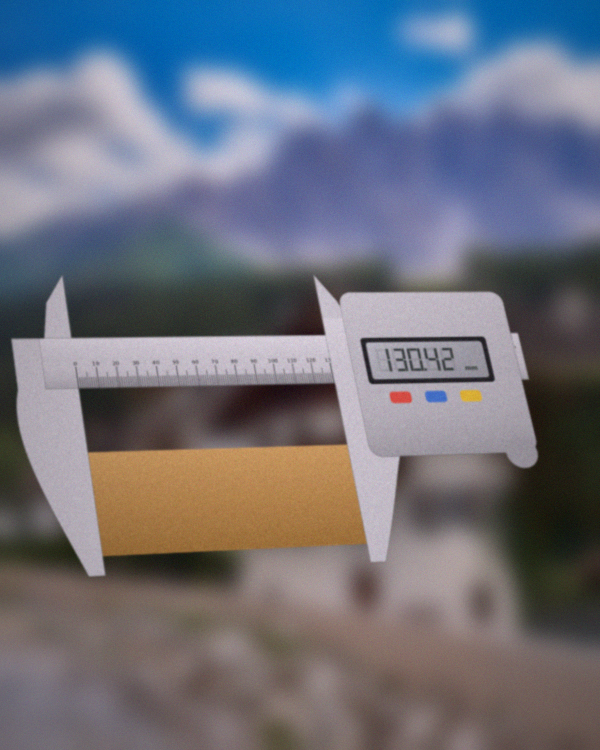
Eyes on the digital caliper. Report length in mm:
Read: 130.42 mm
